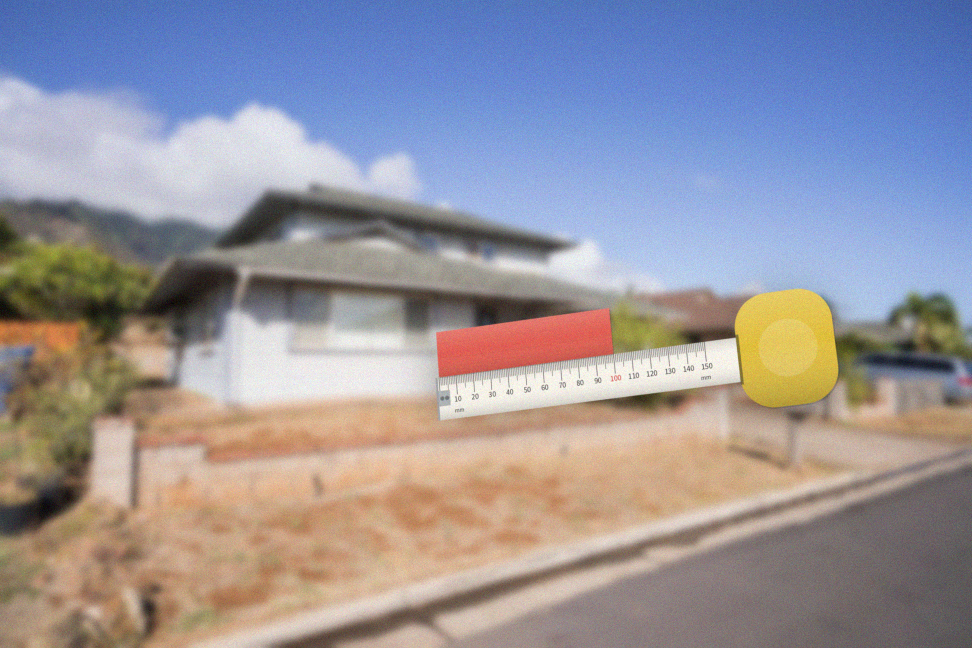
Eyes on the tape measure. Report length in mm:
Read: 100 mm
